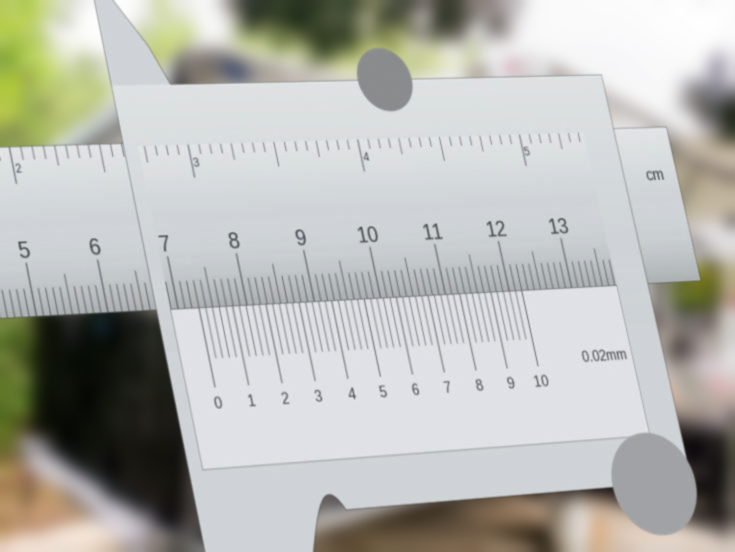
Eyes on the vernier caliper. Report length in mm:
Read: 73.0 mm
